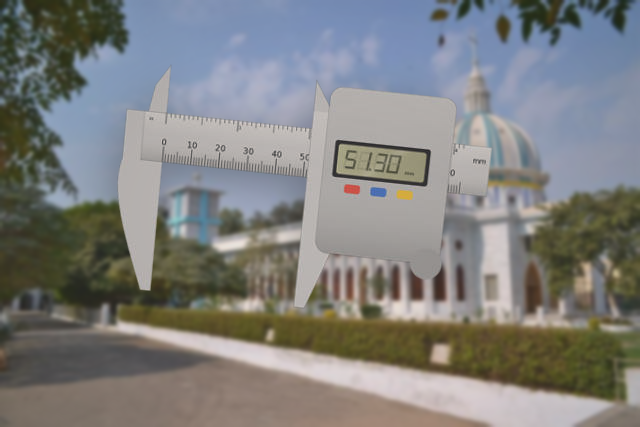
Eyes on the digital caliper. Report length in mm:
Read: 51.30 mm
